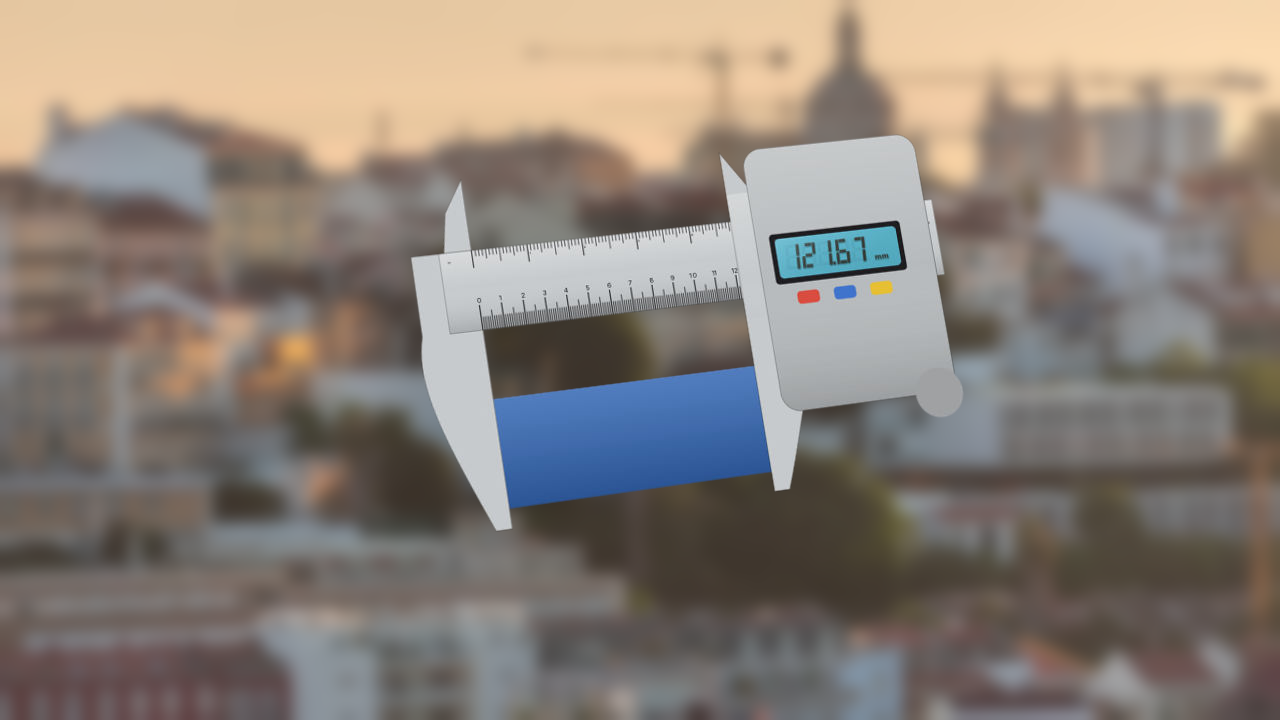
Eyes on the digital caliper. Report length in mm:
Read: 121.67 mm
